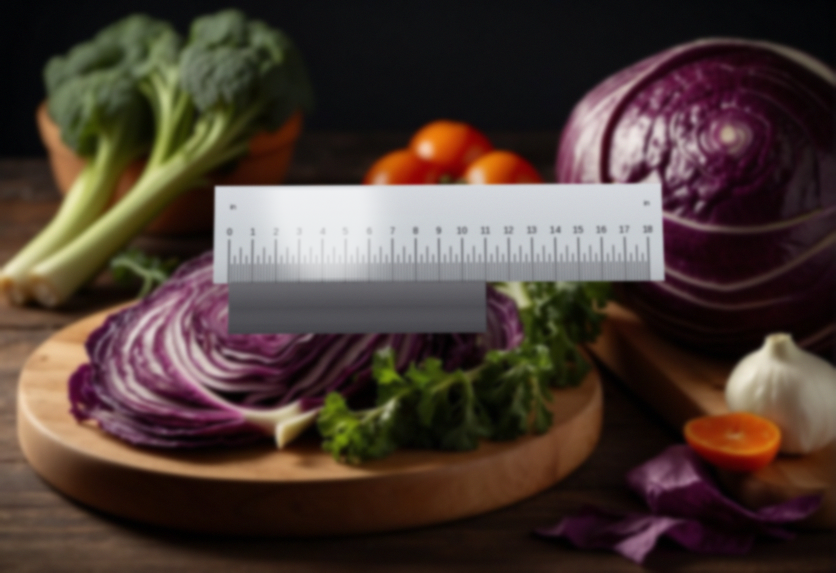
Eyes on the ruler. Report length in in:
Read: 11 in
